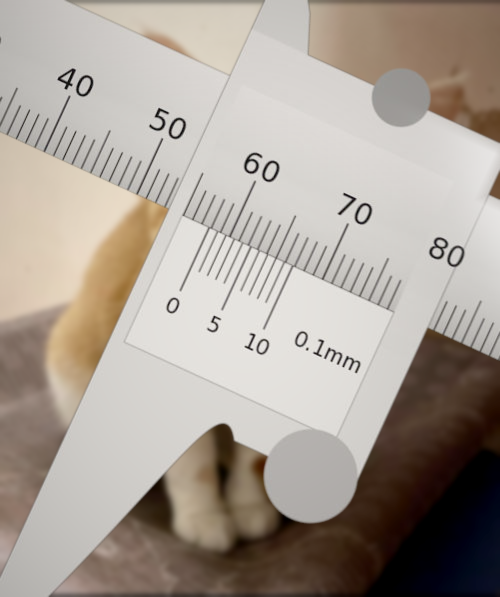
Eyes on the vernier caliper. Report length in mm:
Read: 57.8 mm
